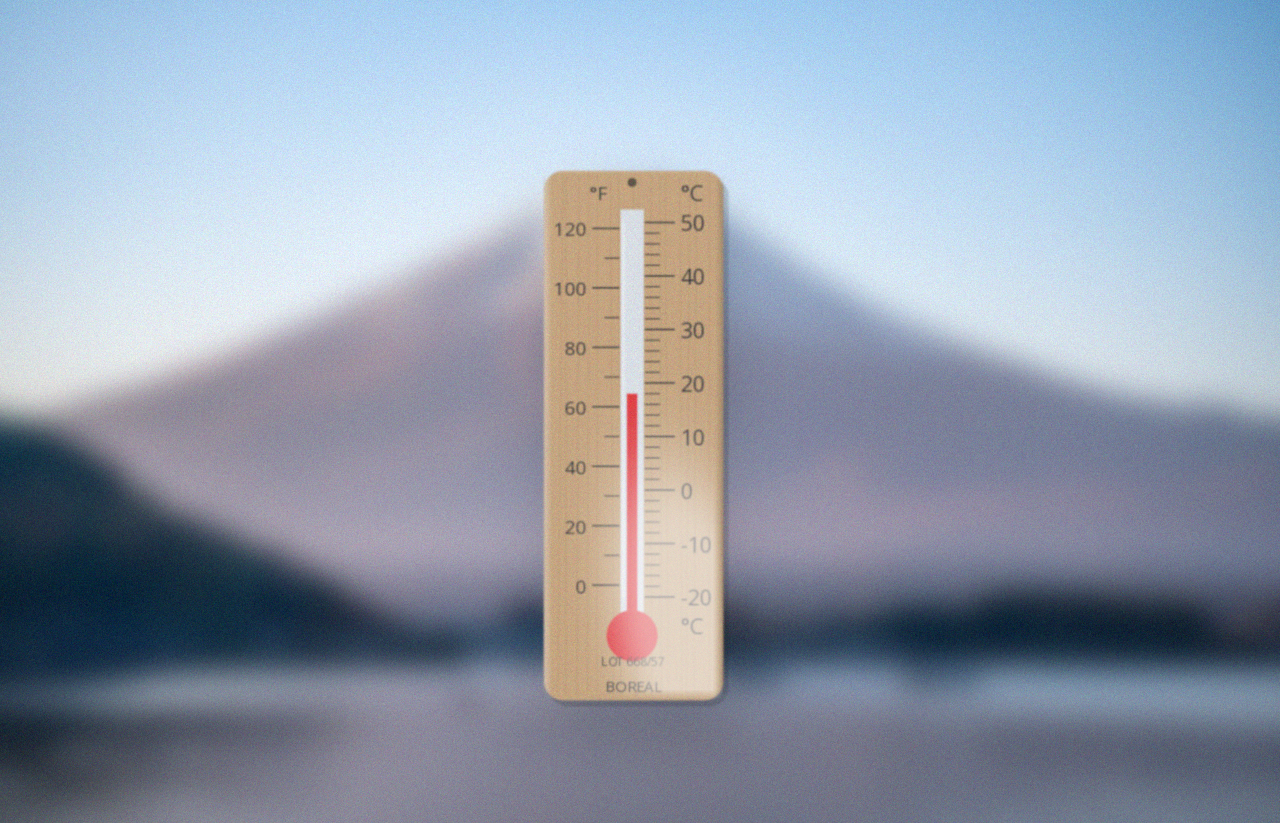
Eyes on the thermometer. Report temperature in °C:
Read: 18 °C
